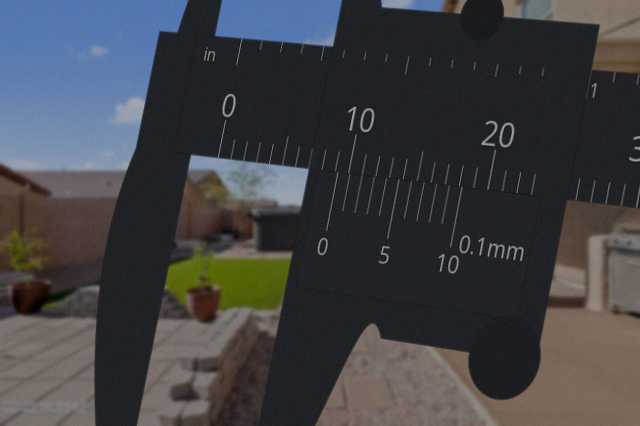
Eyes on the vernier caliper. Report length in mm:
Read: 9.2 mm
